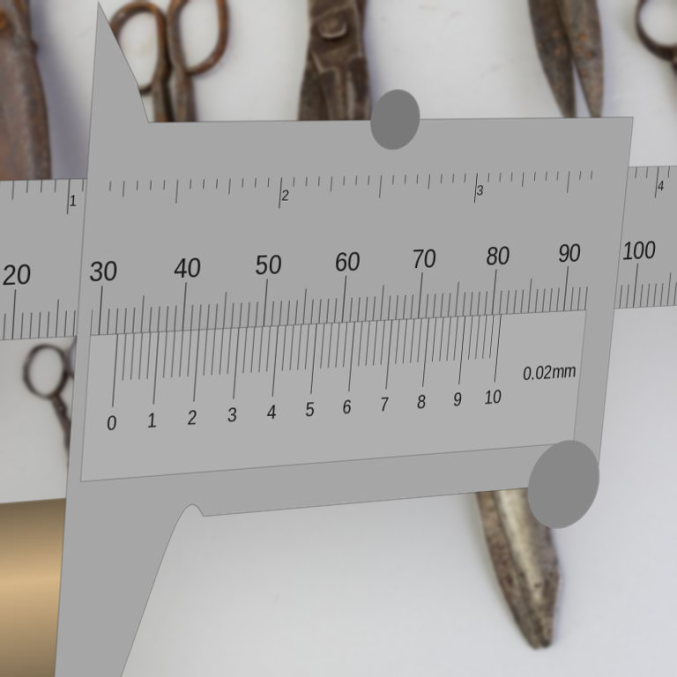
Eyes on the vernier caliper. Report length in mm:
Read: 32.2 mm
